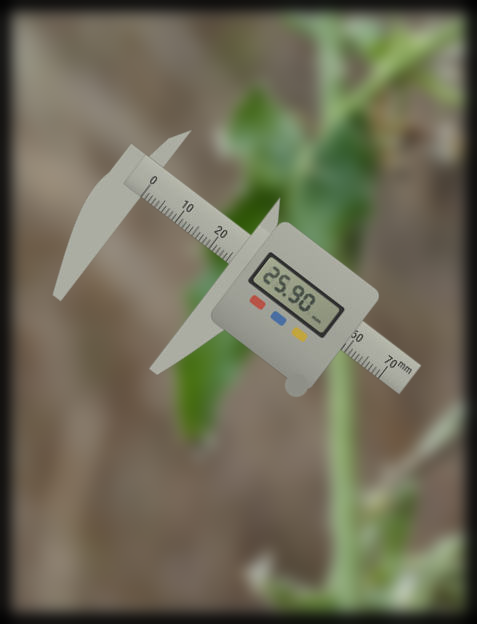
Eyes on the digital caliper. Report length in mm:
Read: 25.90 mm
